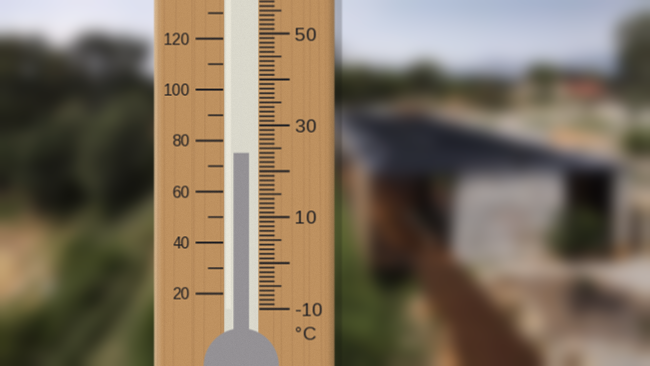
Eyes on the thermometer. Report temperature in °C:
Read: 24 °C
